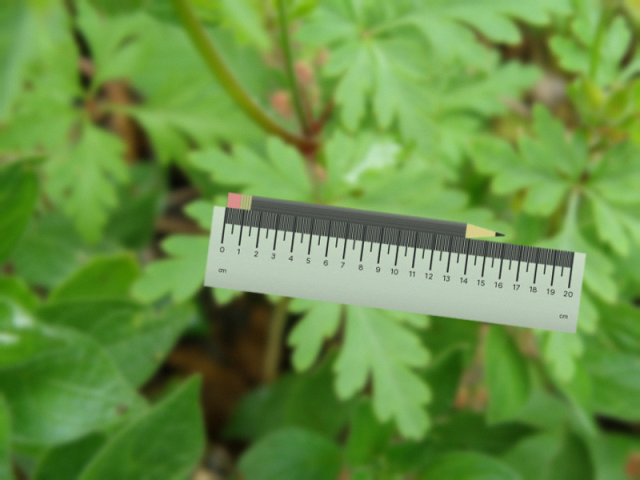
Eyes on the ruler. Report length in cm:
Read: 16 cm
